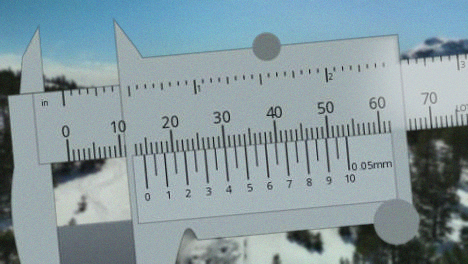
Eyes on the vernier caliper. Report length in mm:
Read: 14.5 mm
